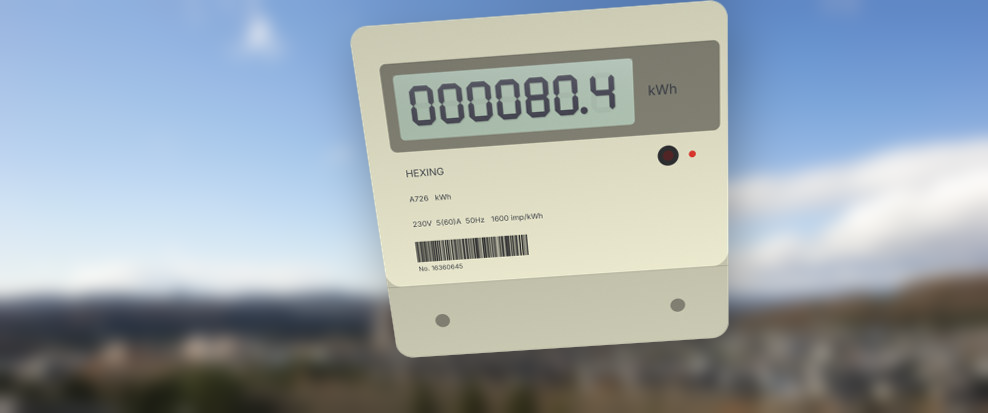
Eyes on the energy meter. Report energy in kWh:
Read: 80.4 kWh
